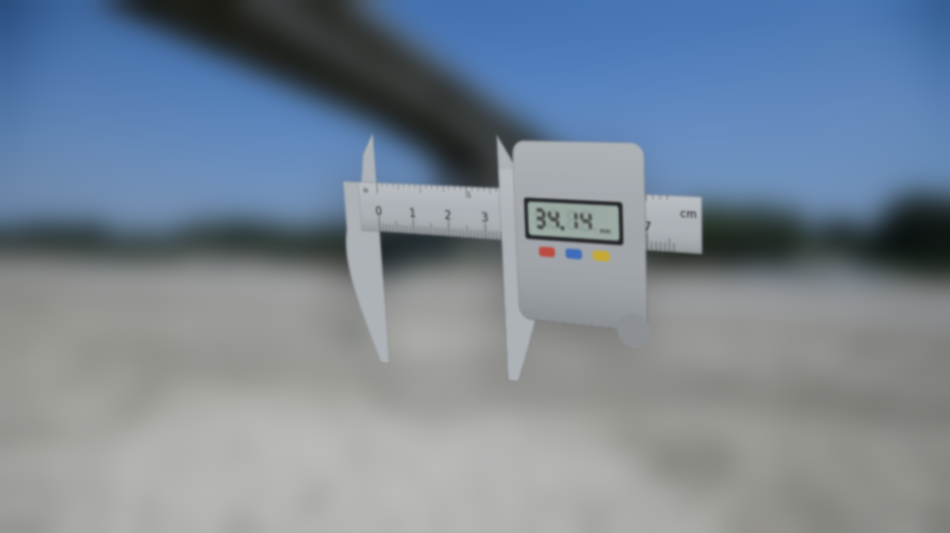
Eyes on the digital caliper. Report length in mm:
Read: 34.14 mm
